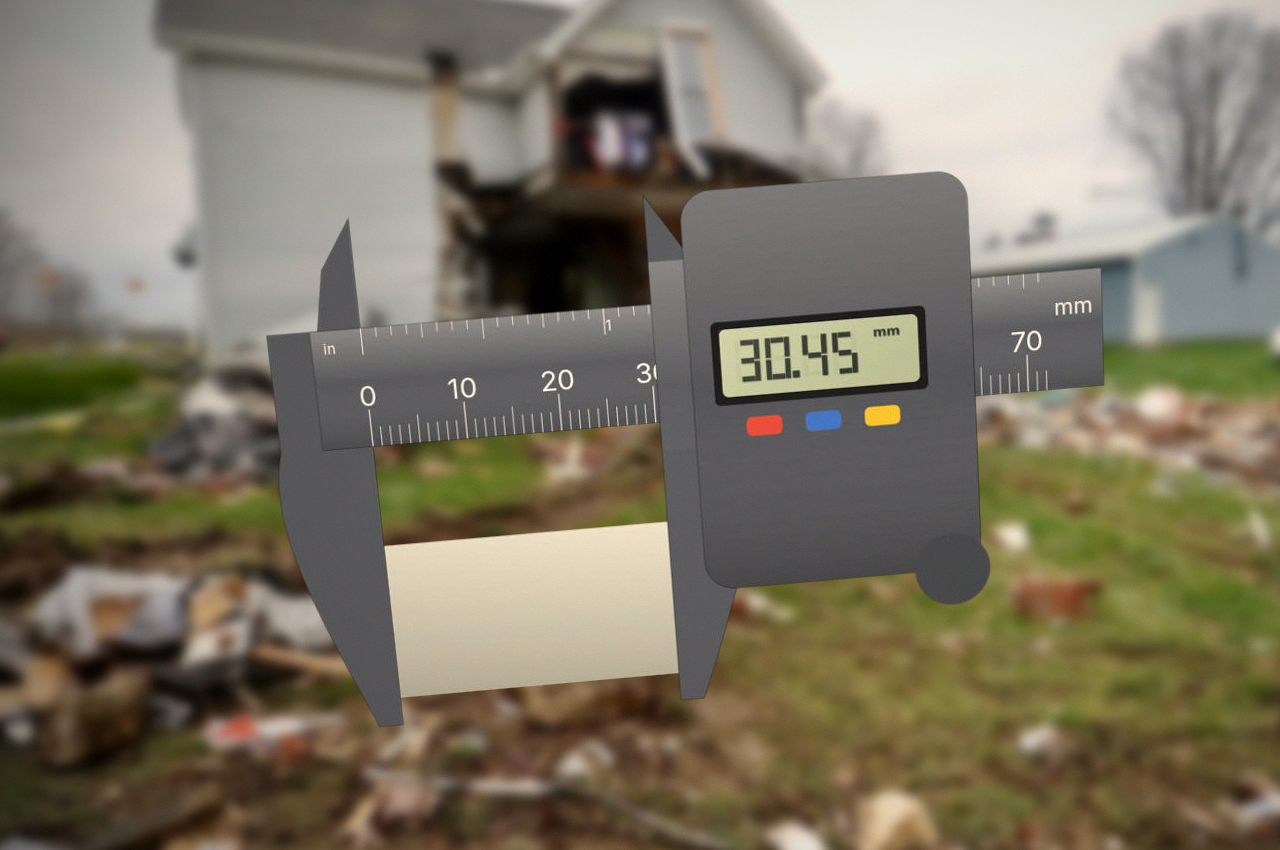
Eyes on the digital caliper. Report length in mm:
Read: 30.45 mm
